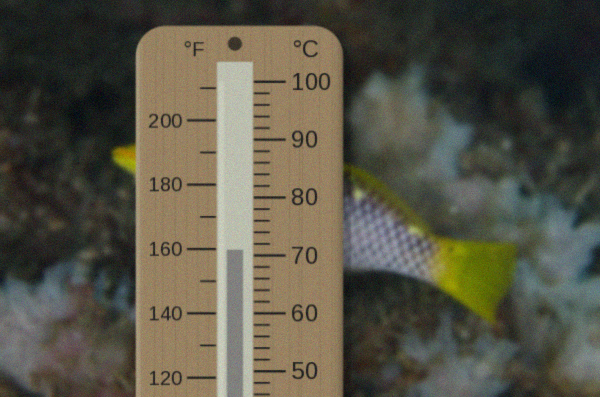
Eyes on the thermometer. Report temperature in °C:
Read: 71 °C
